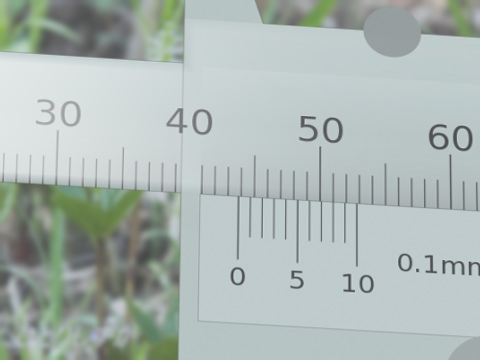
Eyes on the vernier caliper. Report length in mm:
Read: 43.8 mm
